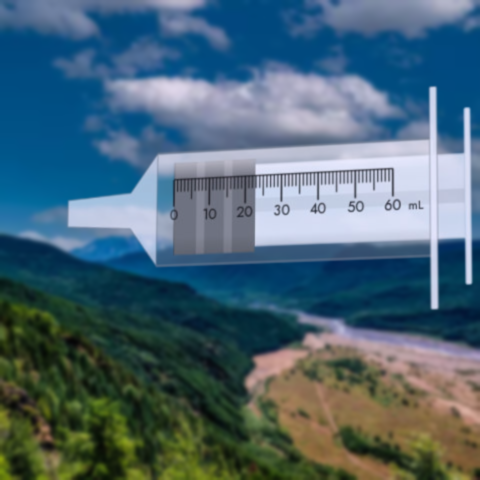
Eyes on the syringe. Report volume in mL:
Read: 0 mL
